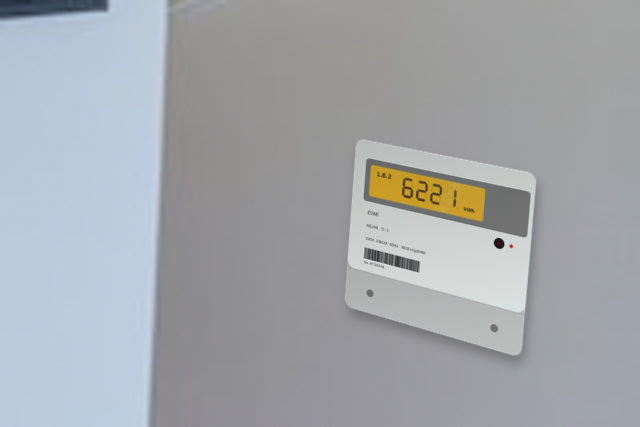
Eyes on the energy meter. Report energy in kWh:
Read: 6221 kWh
